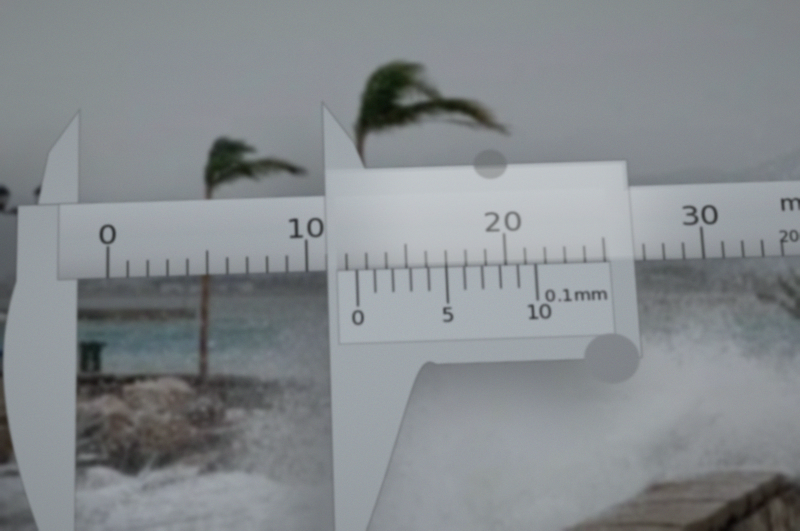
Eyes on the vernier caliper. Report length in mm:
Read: 12.5 mm
